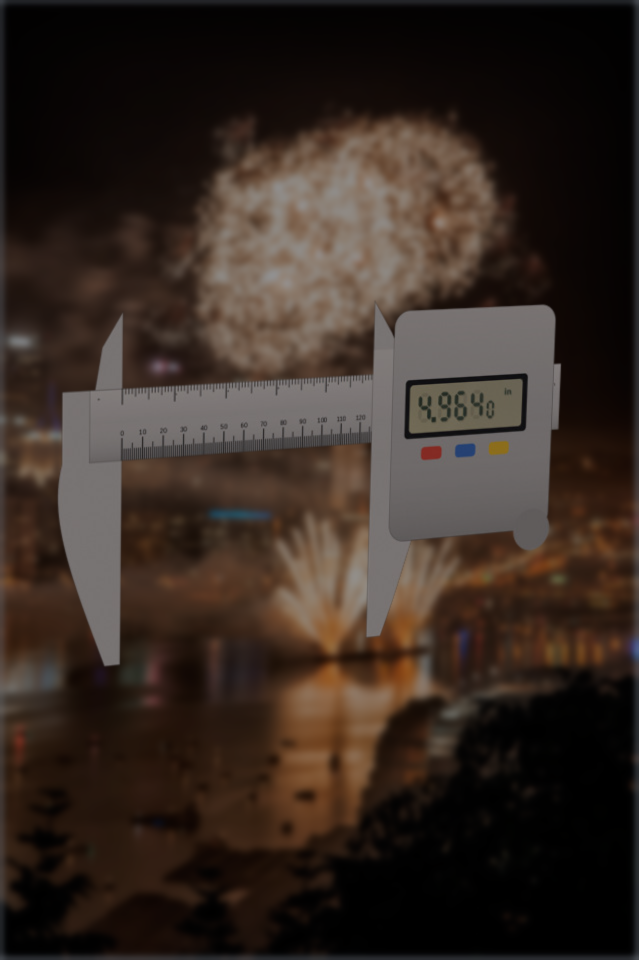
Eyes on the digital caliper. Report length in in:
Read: 4.9640 in
